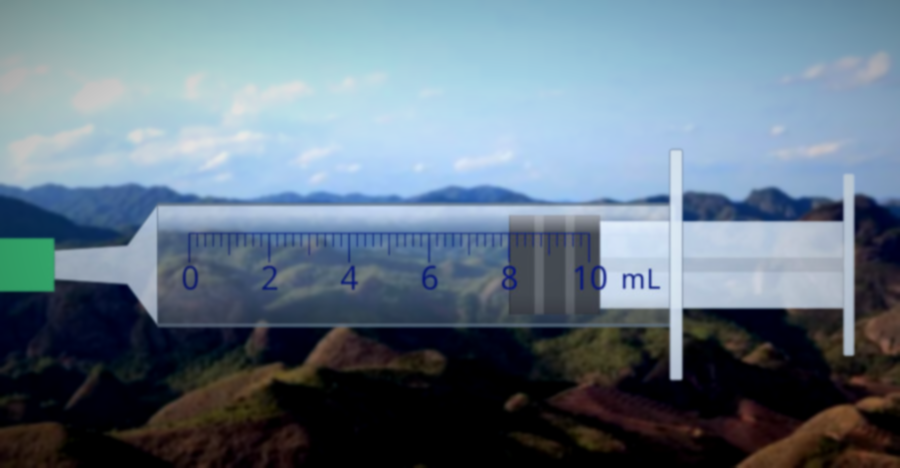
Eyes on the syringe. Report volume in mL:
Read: 8 mL
